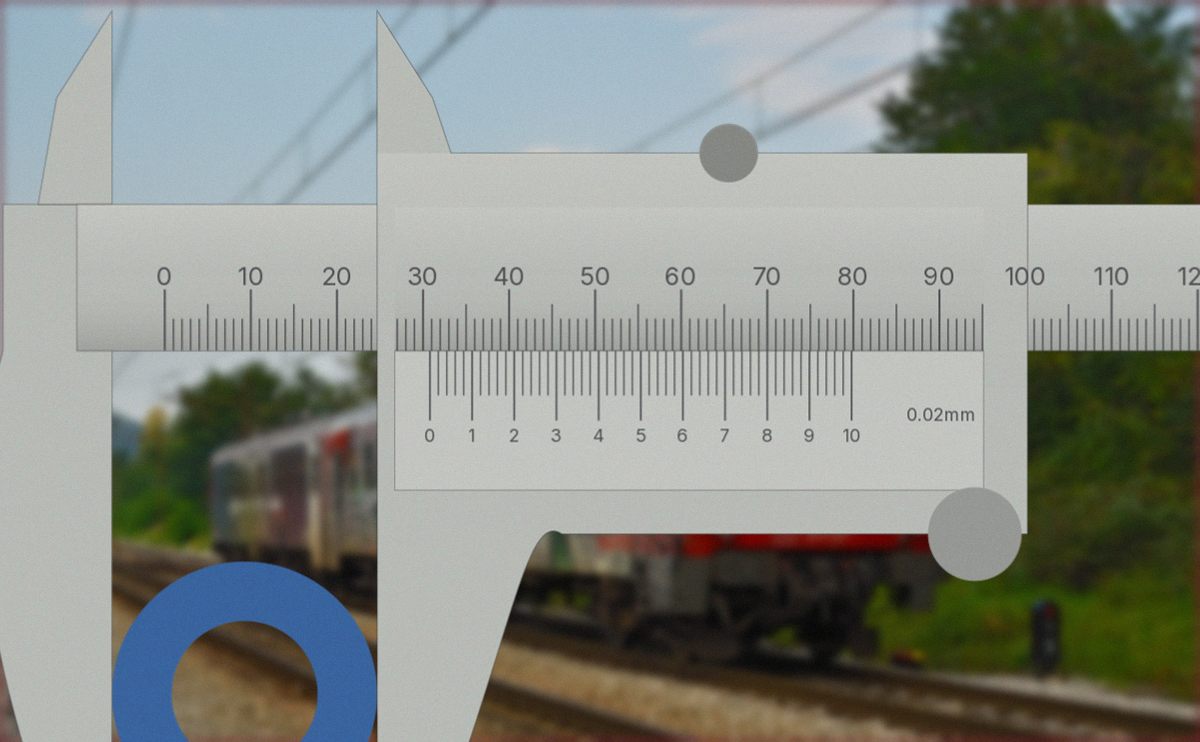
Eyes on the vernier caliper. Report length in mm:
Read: 30.8 mm
